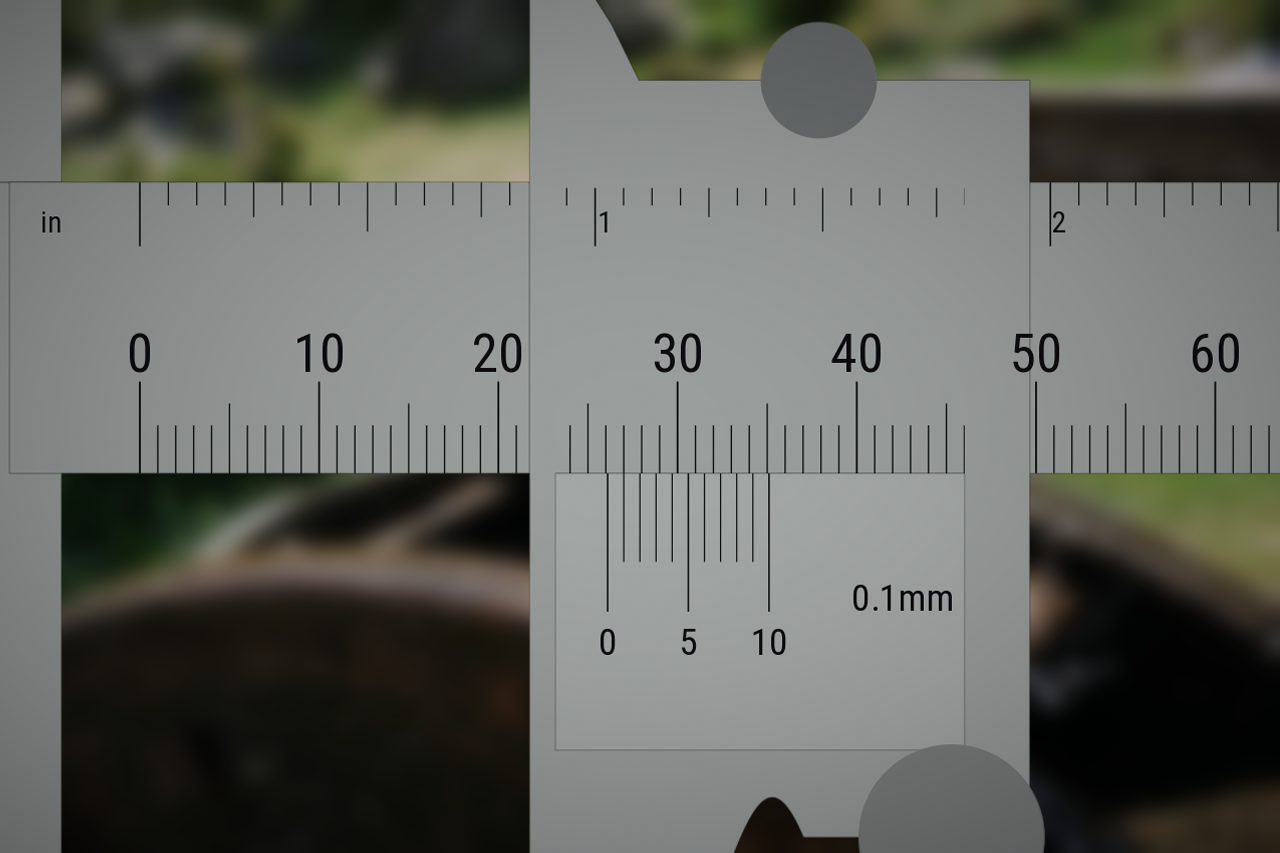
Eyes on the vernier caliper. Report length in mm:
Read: 26.1 mm
